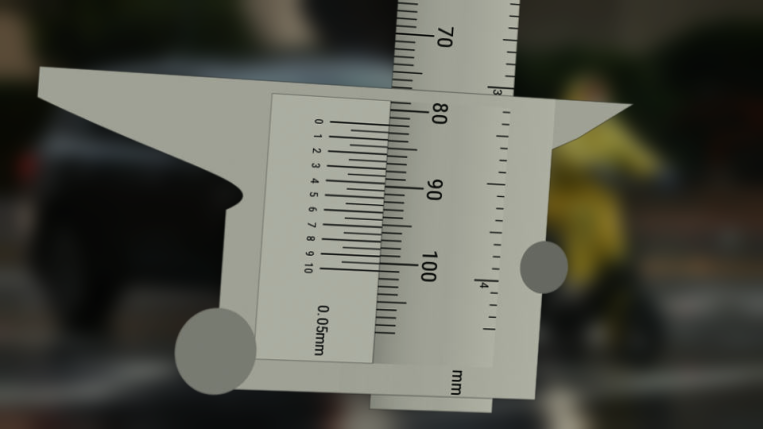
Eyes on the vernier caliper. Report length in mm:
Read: 82.0 mm
